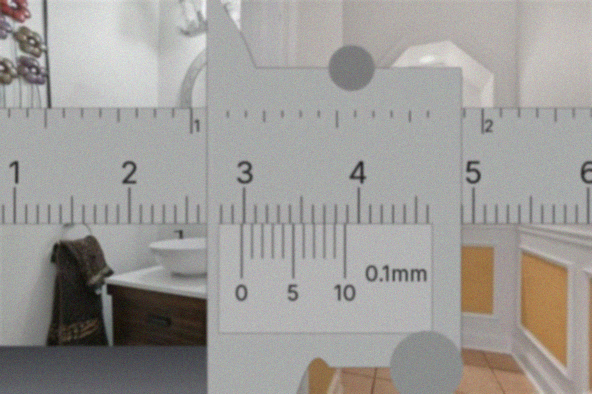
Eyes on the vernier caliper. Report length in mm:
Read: 29.8 mm
